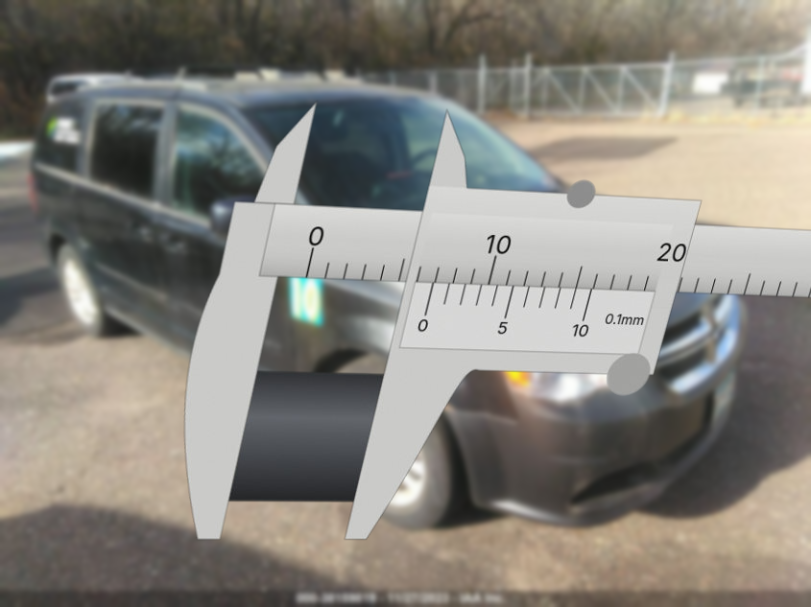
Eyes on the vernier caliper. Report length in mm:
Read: 6.9 mm
